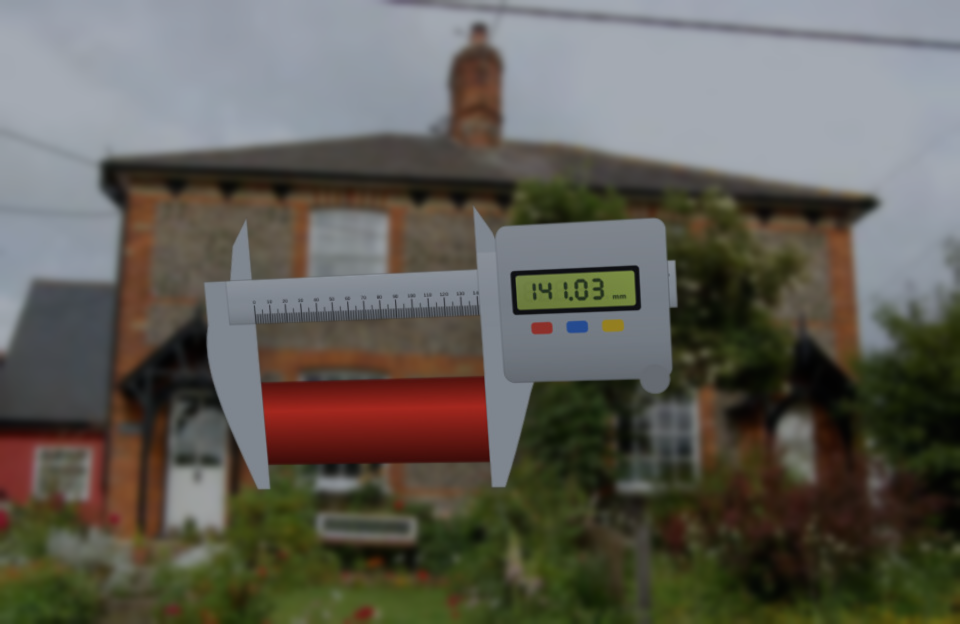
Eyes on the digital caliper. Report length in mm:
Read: 141.03 mm
